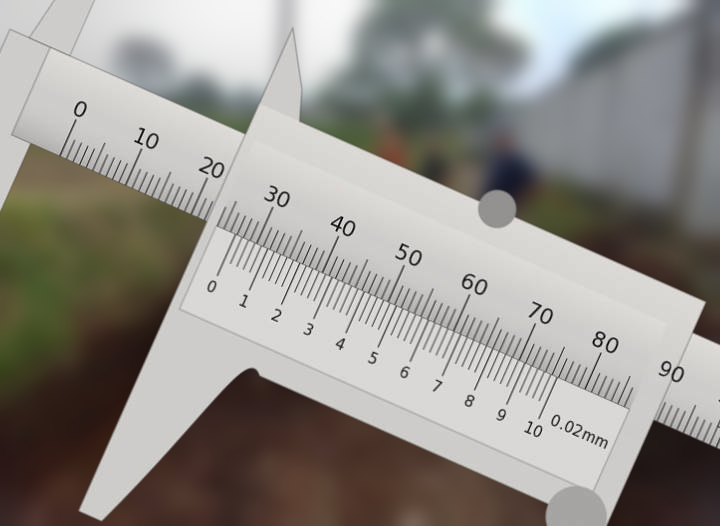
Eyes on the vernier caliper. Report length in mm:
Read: 26.8 mm
